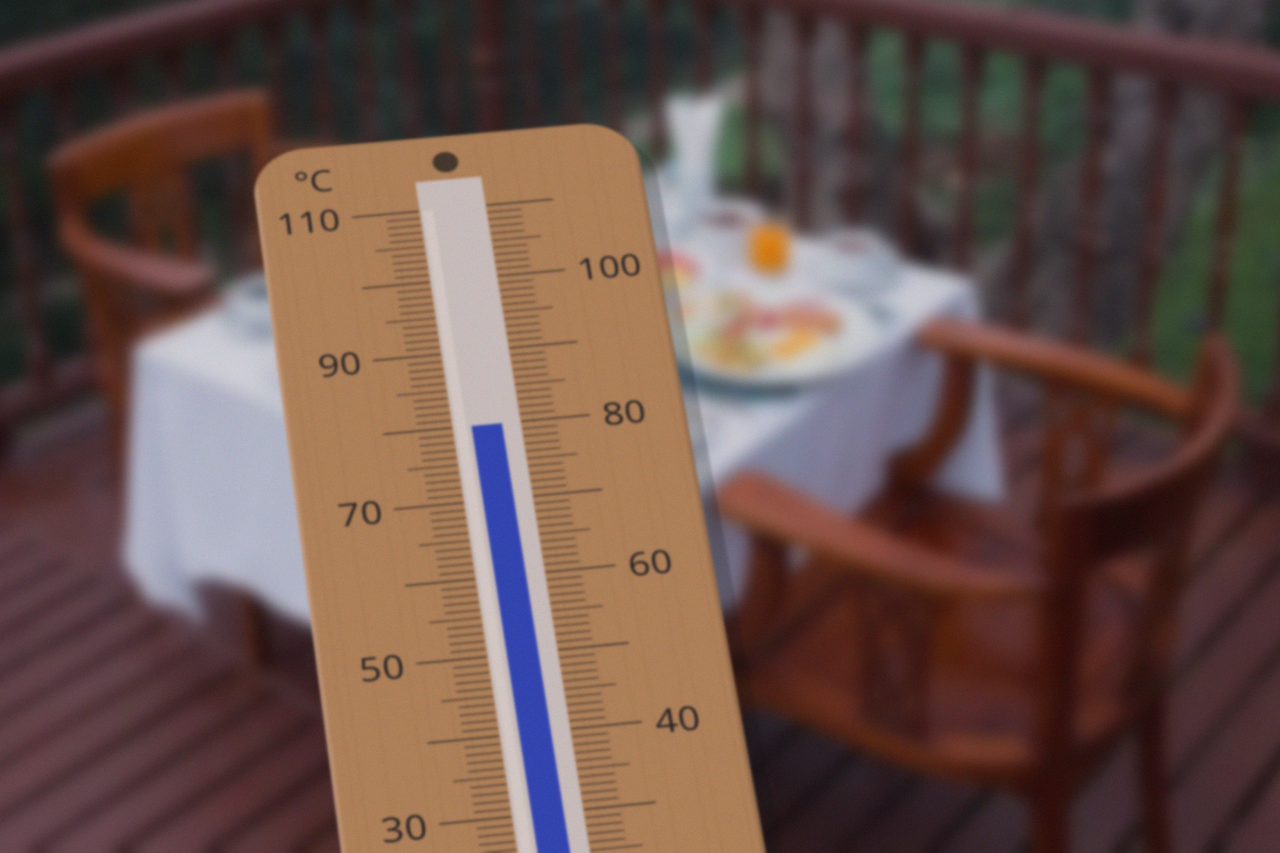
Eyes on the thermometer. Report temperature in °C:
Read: 80 °C
